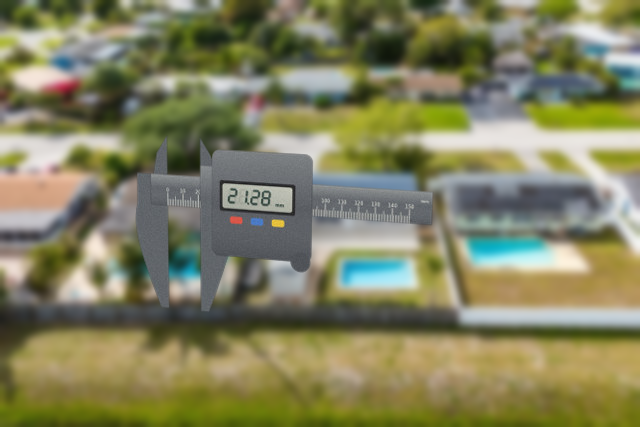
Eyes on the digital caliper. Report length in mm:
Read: 21.28 mm
